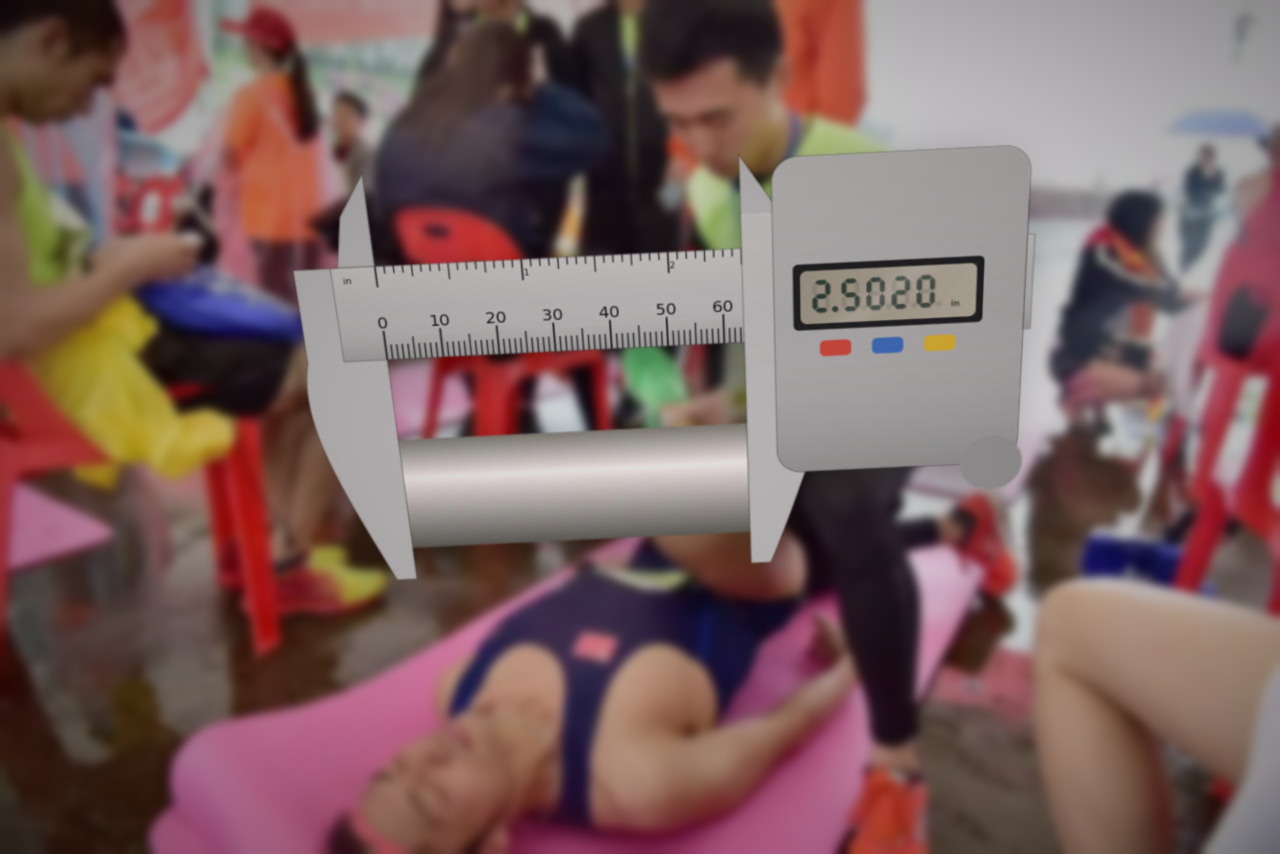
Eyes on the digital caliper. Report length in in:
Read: 2.5020 in
